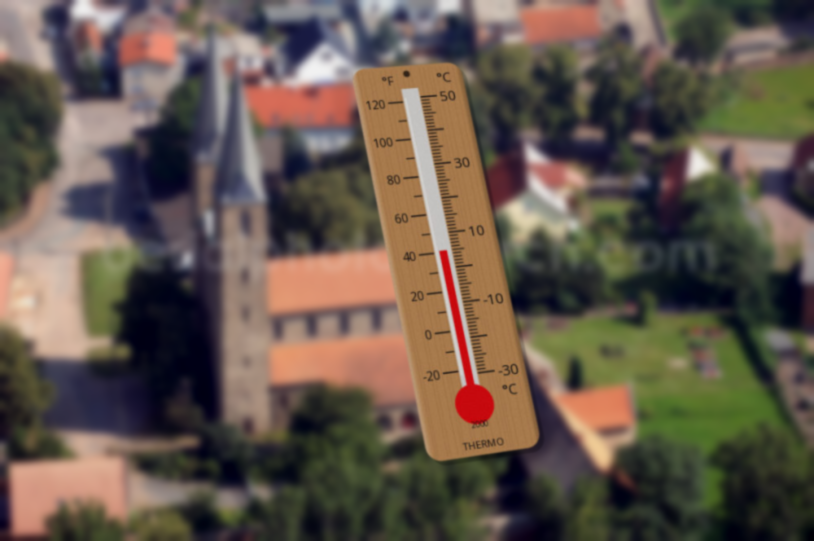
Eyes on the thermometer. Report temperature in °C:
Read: 5 °C
